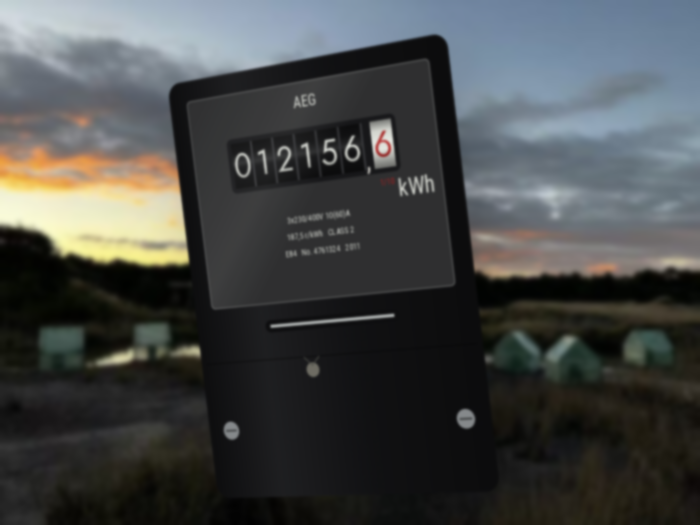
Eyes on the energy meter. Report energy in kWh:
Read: 12156.6 kWh
